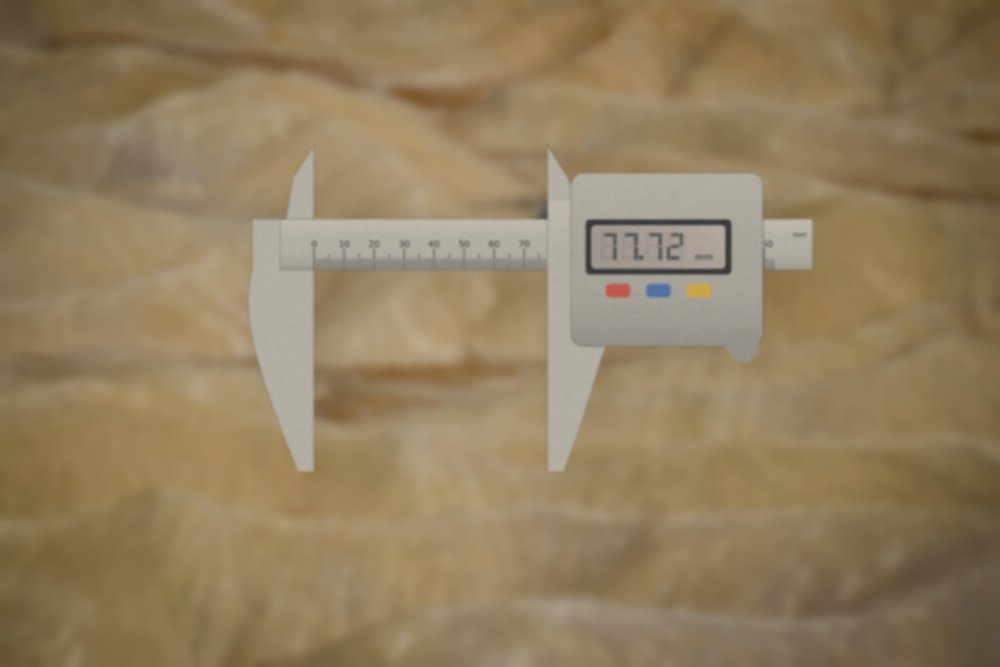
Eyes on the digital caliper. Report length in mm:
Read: 77.72 mm
